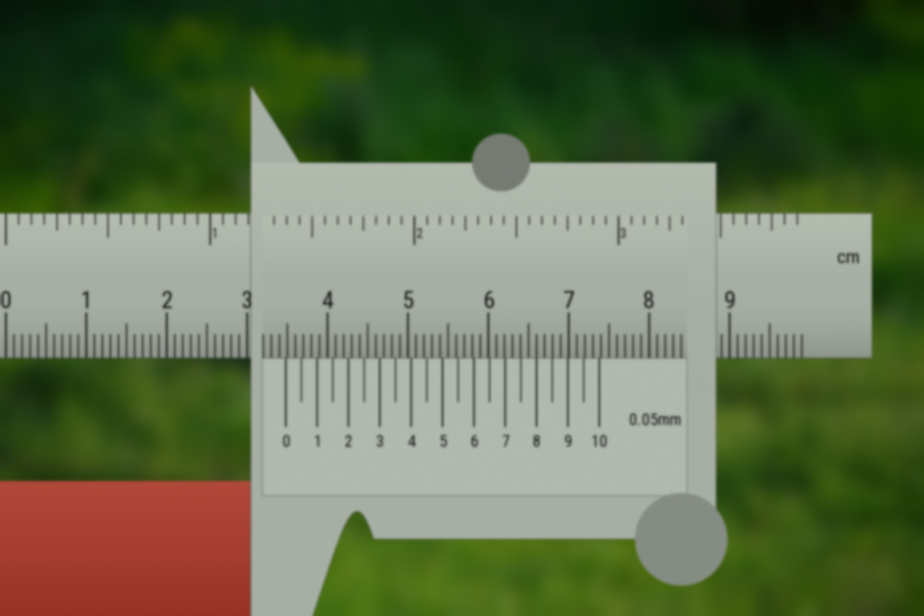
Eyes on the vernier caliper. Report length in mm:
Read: 34.8 mm
